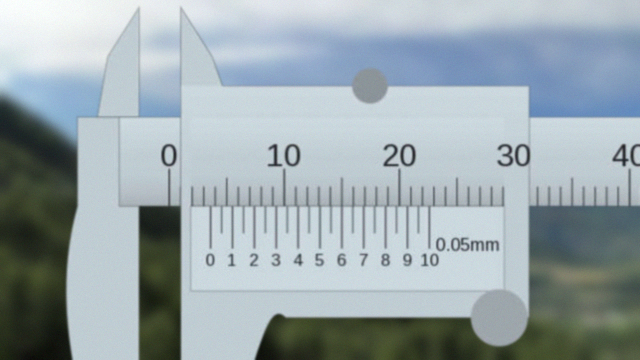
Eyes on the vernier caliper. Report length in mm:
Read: 3.6 mm
